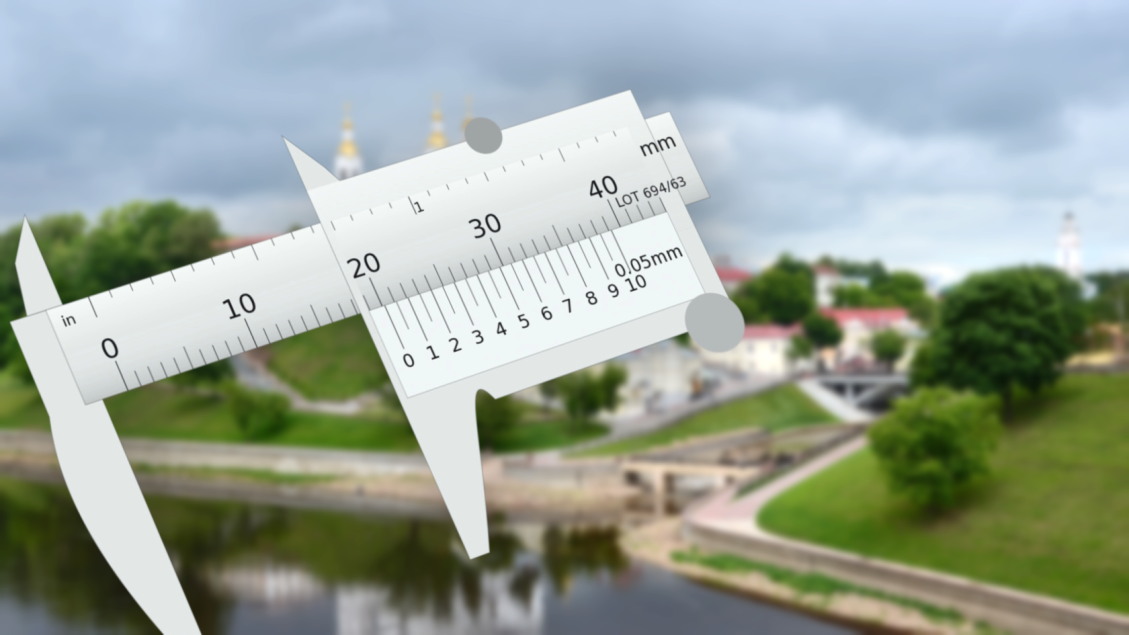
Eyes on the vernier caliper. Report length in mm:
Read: 20.2 mm
